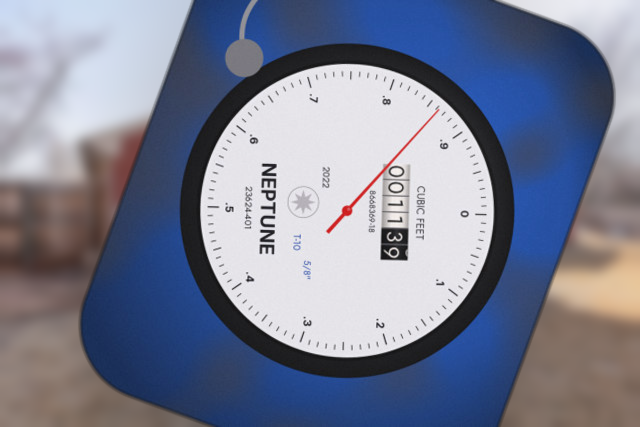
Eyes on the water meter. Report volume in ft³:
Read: 1138.86 ft³
